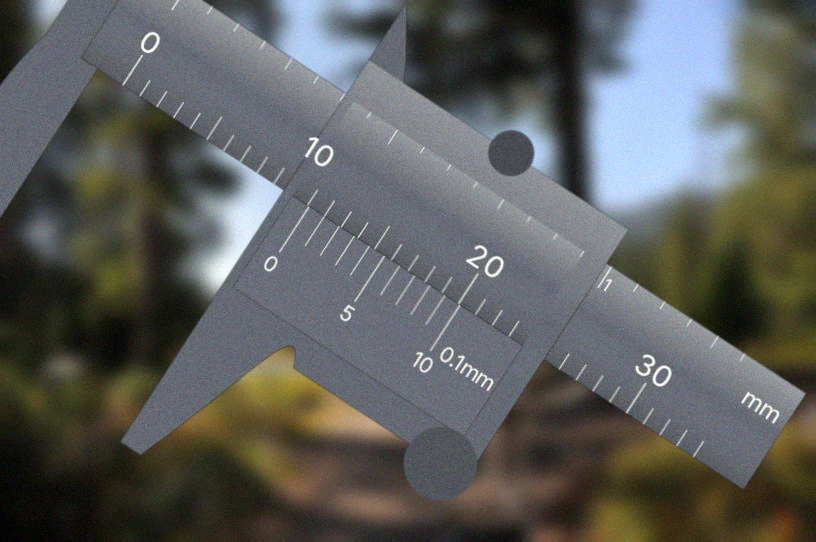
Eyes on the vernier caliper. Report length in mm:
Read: 11.1 mm
